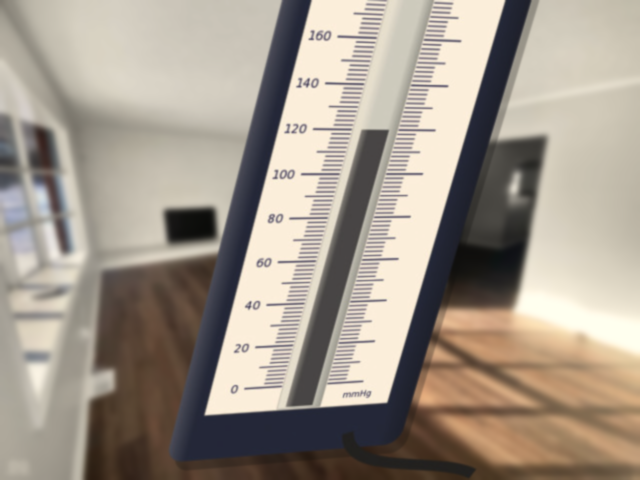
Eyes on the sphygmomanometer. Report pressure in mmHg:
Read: 120 mmHg
